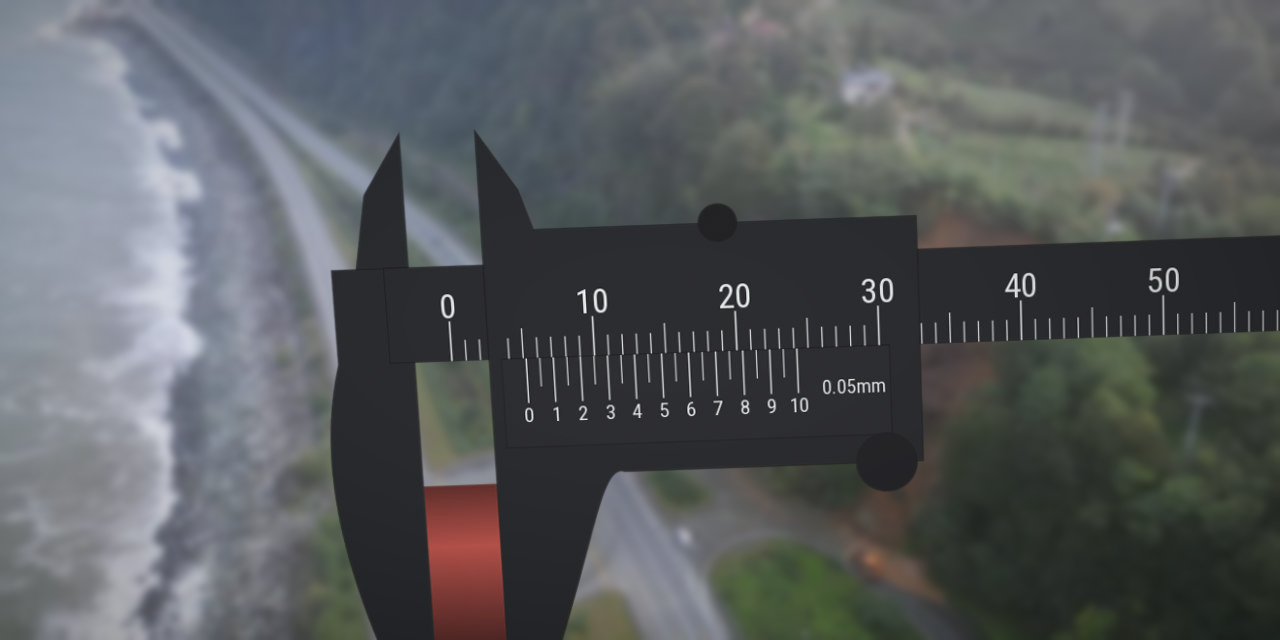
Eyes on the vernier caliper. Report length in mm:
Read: 5.2 mm
